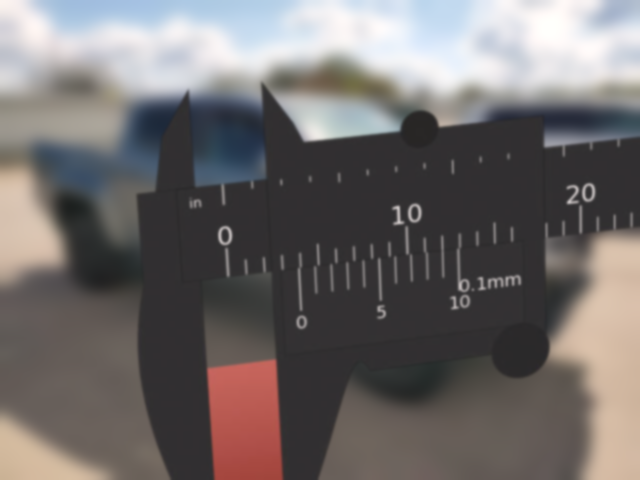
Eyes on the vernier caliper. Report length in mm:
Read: 3.9 mm
